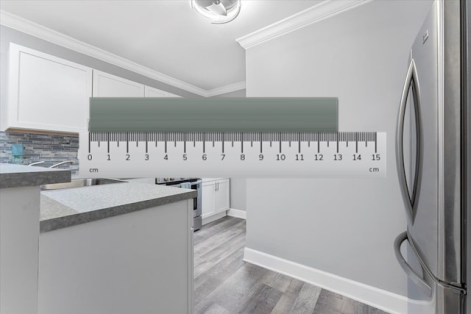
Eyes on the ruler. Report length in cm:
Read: 13 cm
